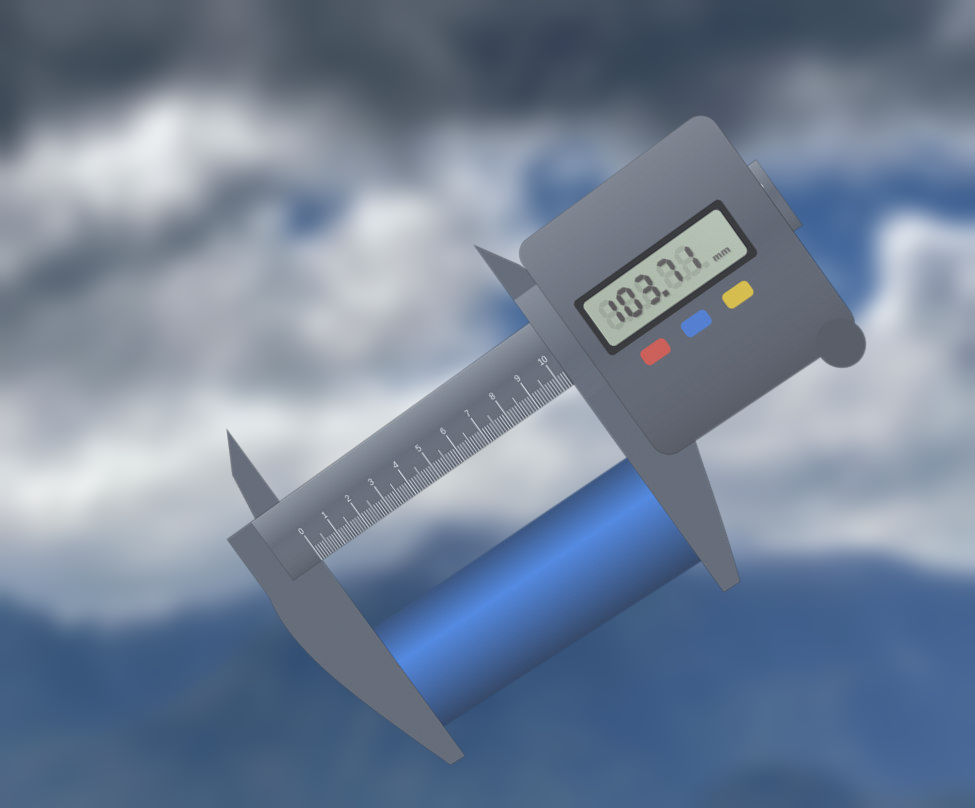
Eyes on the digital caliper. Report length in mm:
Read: 103.71 mm
